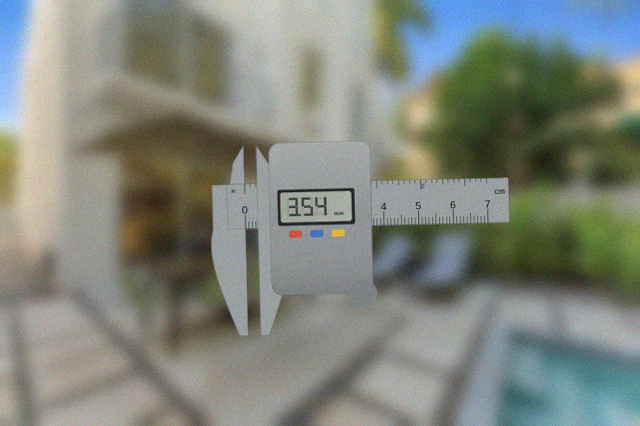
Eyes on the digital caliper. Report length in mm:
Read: 3.54 mm
